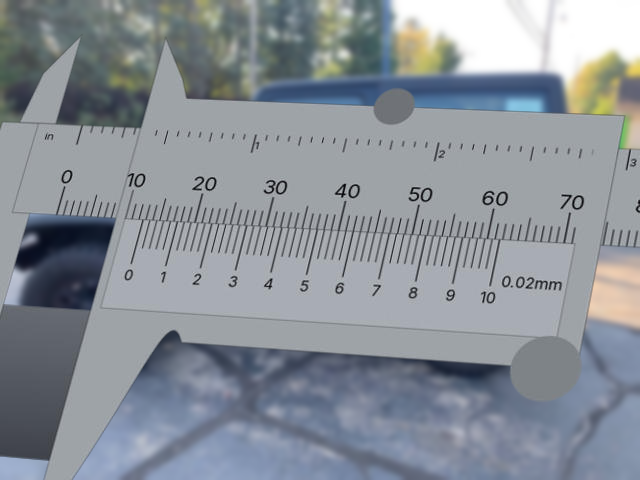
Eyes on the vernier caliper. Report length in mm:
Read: 12.6 mm
